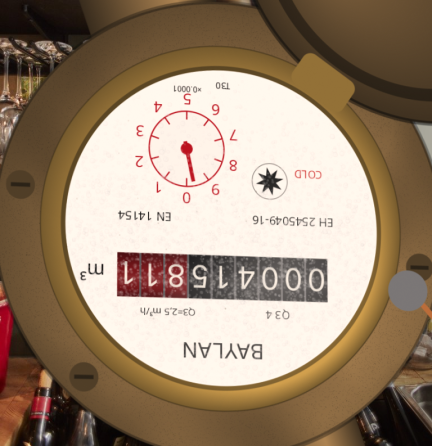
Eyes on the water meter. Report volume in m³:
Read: 415.8109 m³
